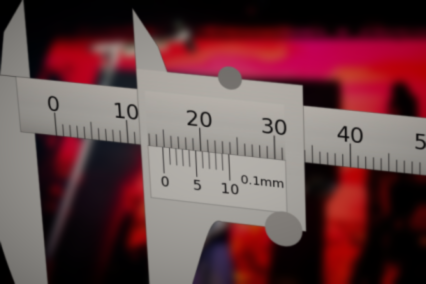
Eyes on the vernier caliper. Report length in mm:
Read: 14.8 mm
